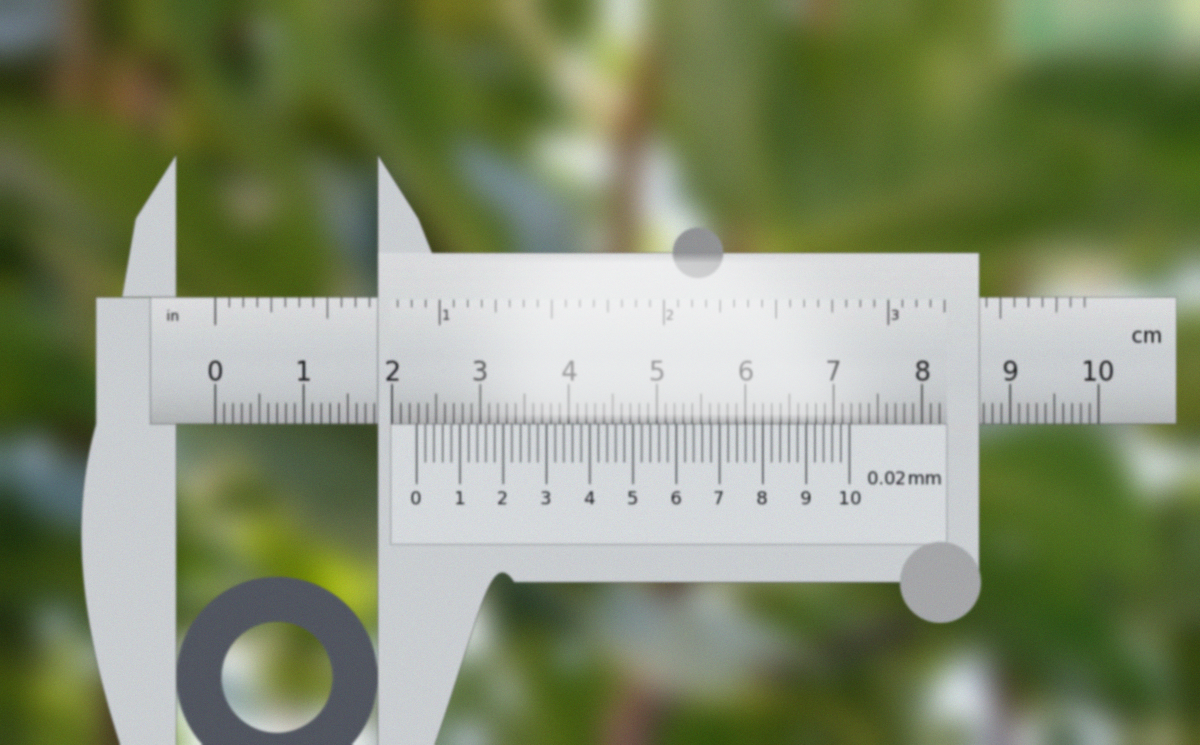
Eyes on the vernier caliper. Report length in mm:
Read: 22.8 mm
